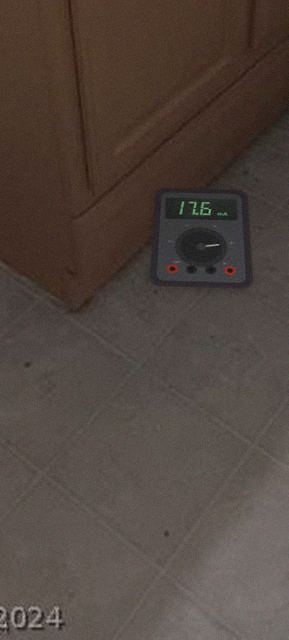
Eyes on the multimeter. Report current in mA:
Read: 17.6 mA
